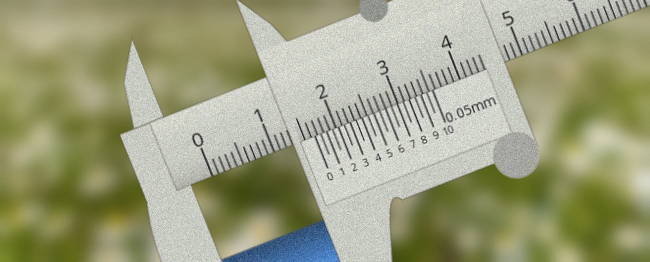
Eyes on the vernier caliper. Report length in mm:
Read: 16.6 mm
